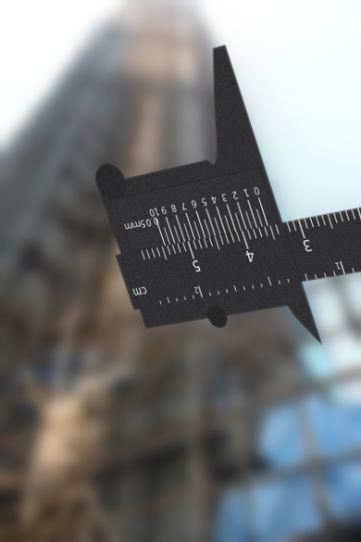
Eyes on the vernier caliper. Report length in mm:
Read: 35.4 mm
